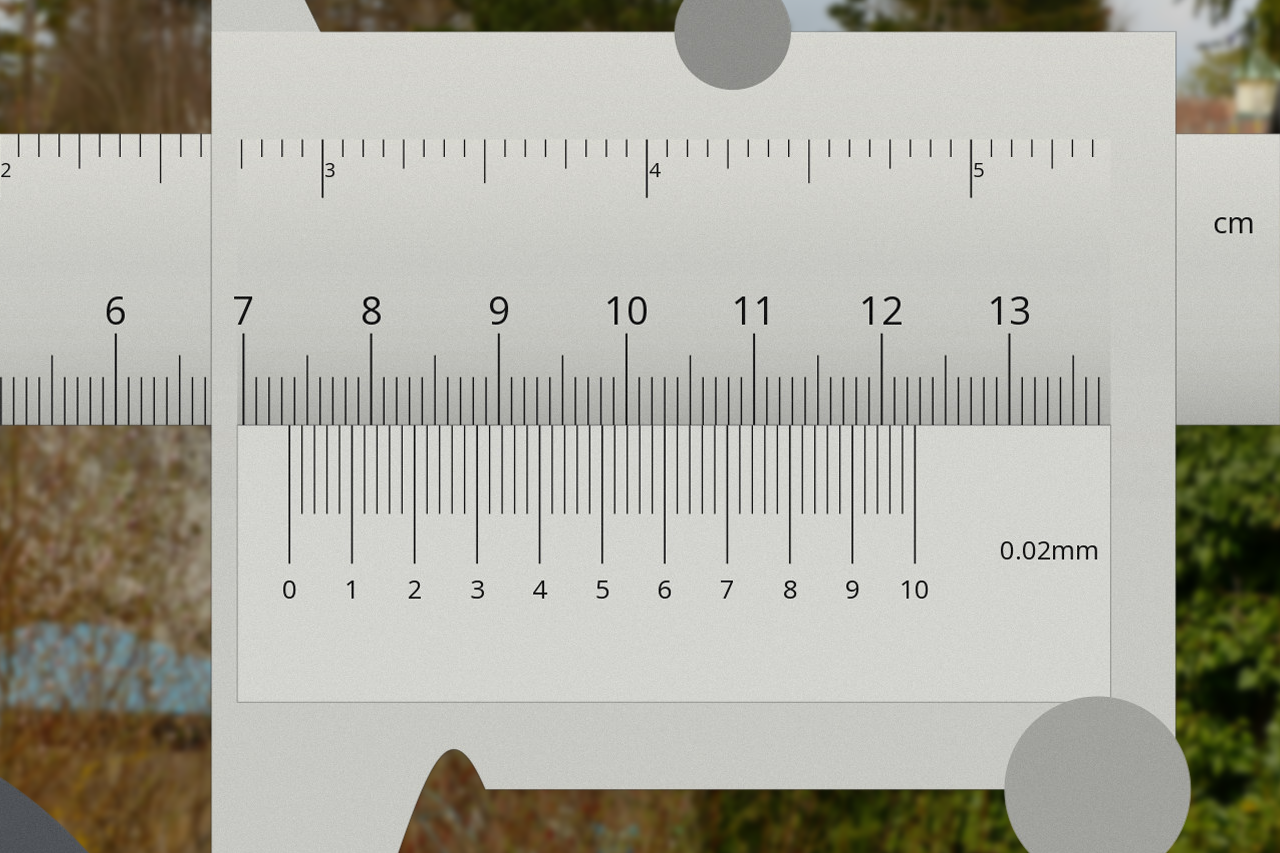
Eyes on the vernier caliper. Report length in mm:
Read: 73.6 mm
